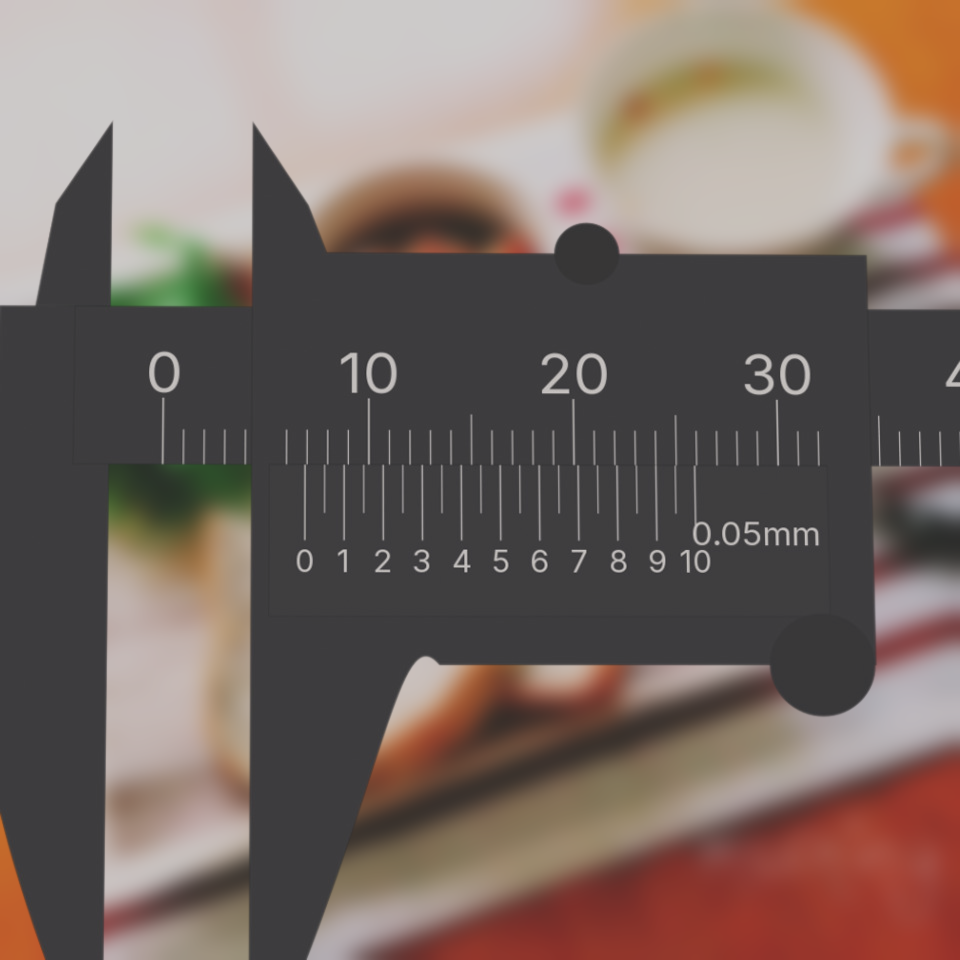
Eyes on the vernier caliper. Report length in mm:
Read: 6.9 mm
